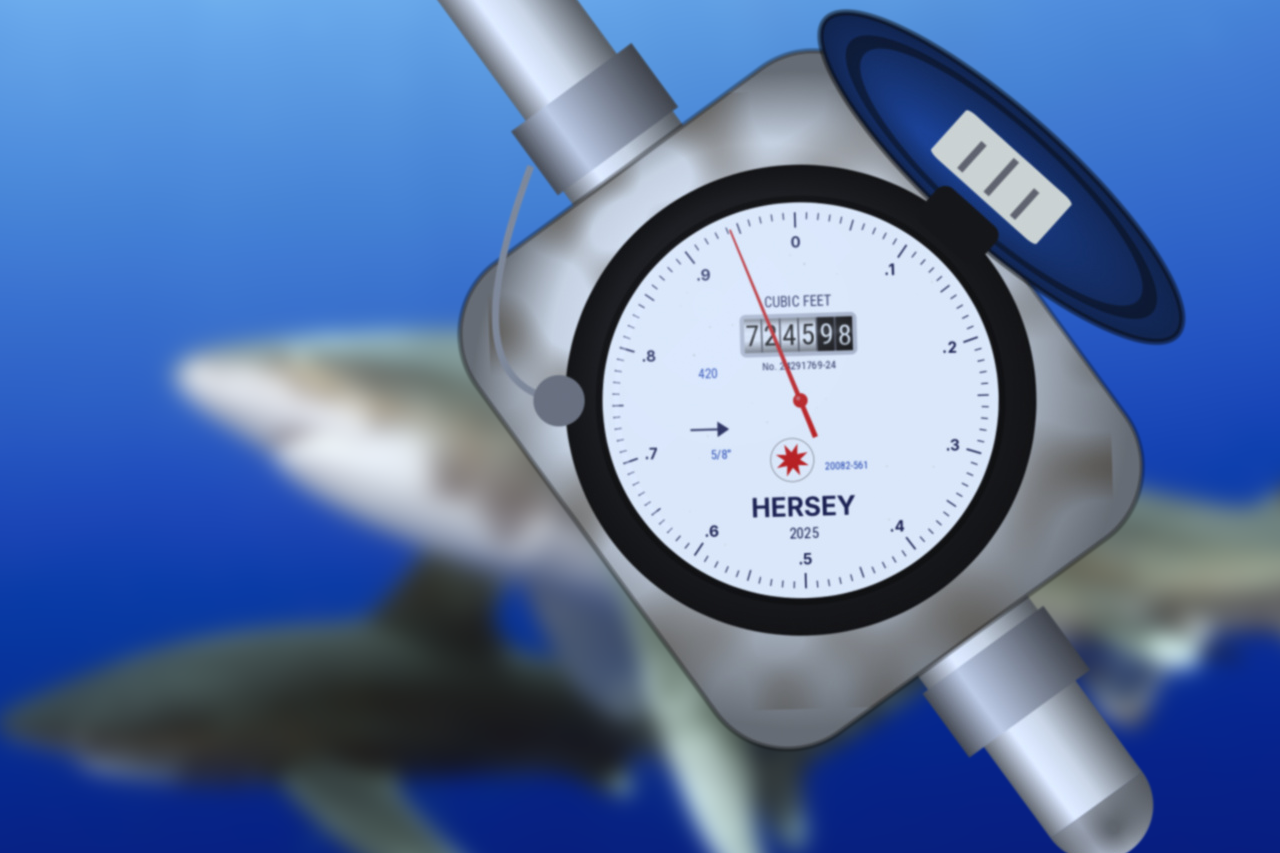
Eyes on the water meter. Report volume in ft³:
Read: 724597.94 ft³
